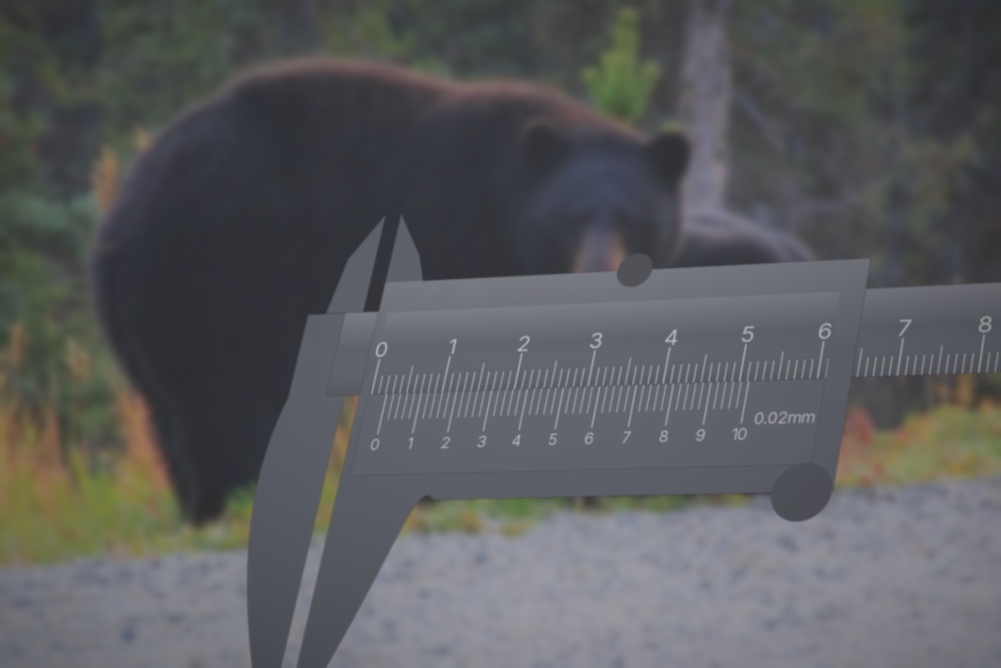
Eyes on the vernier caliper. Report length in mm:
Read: 2.2 mm
